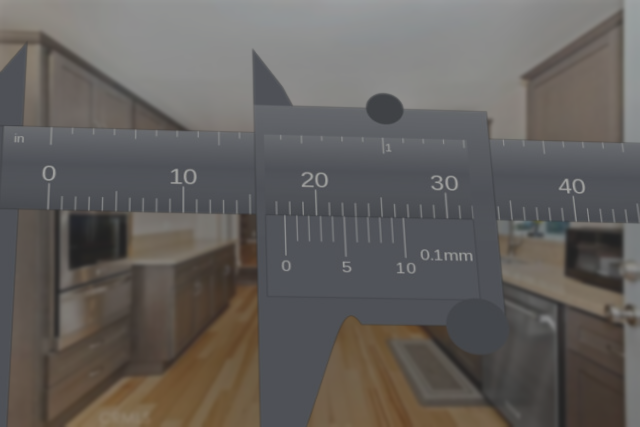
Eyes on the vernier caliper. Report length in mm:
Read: 17.6 mm
